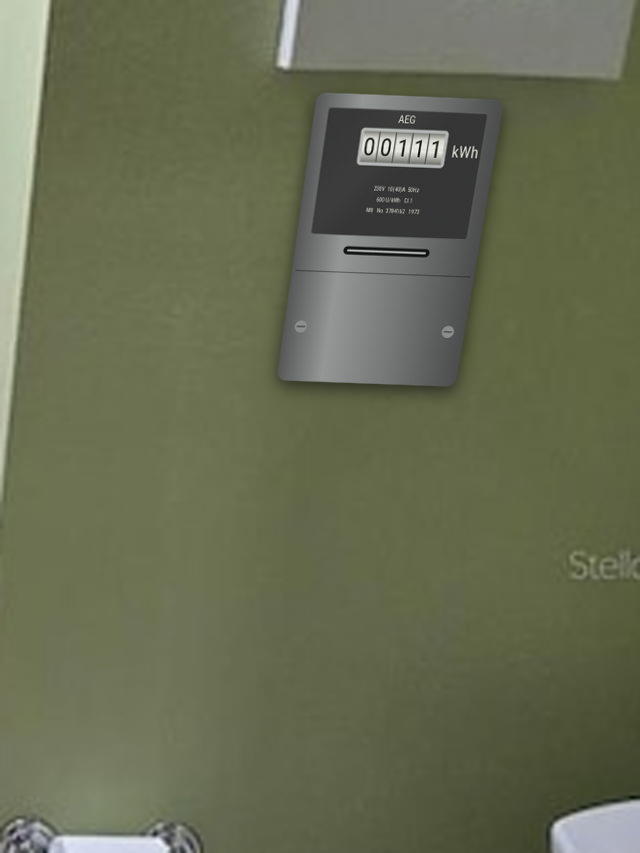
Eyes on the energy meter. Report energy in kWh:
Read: 111 kWh
